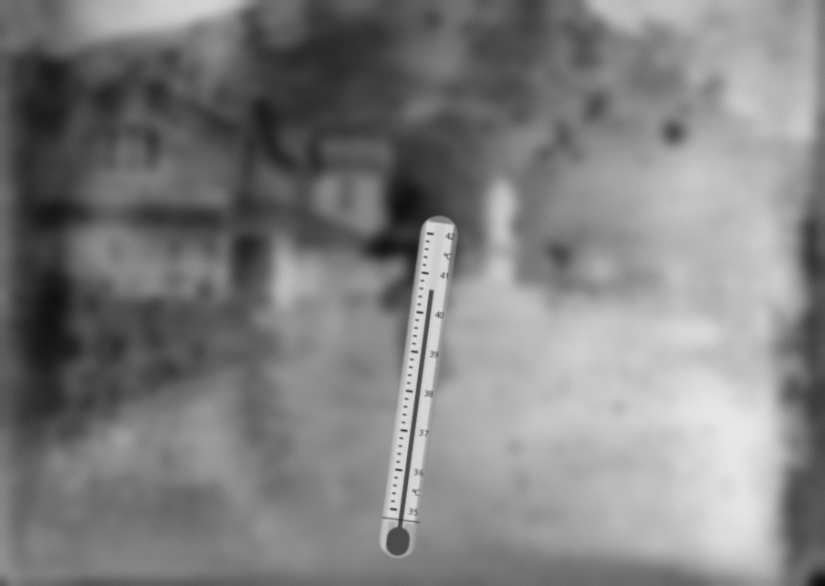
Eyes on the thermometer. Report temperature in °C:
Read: 40.6 °C
